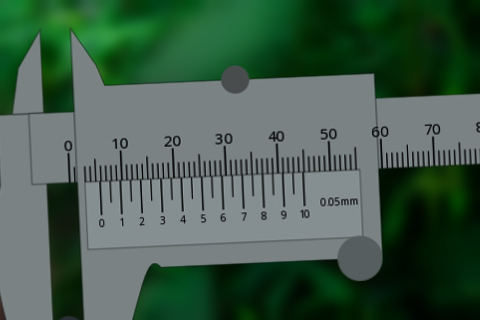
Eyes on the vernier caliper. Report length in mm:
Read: 5.8 mm
